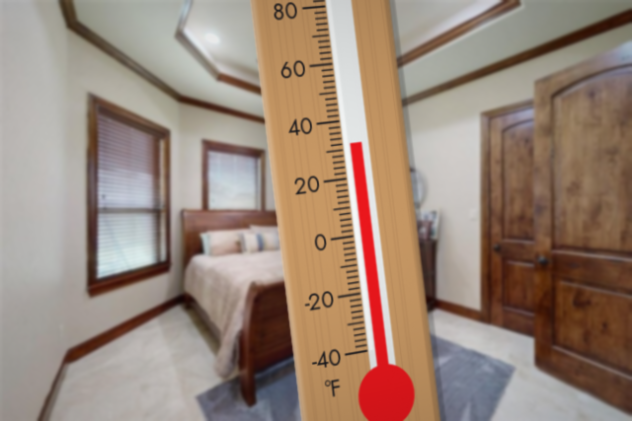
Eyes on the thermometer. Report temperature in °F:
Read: 32 °F
